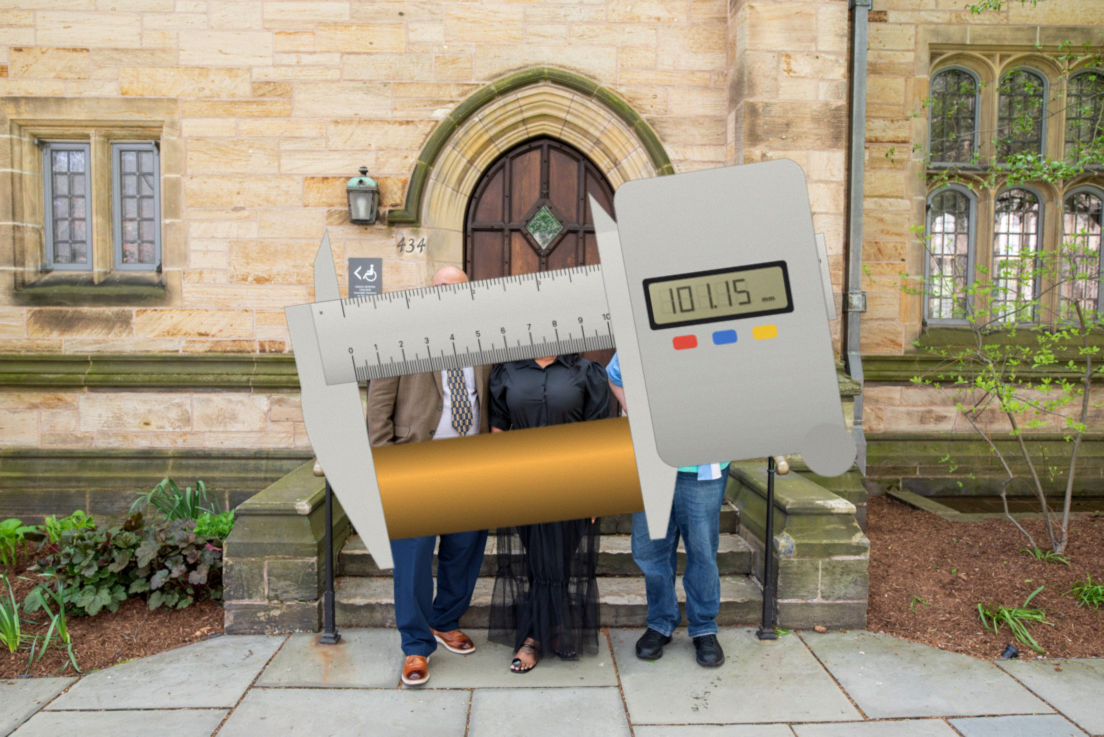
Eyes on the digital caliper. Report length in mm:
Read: 101.15 mm
